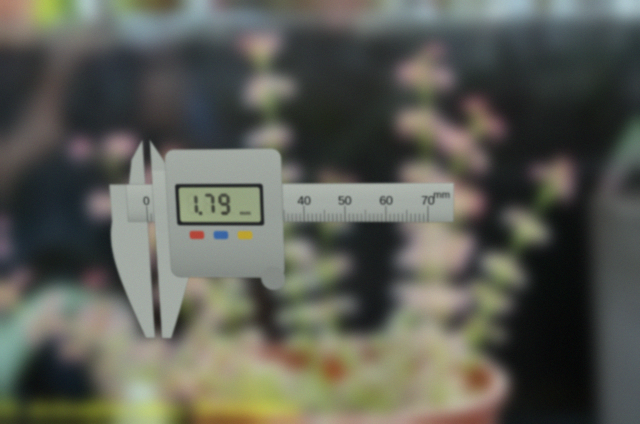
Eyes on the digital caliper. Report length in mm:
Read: 1.79 mm
